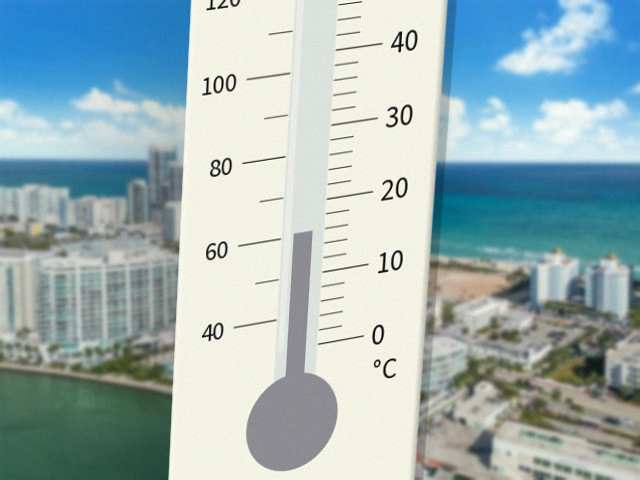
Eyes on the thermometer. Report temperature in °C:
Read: 16 °C
